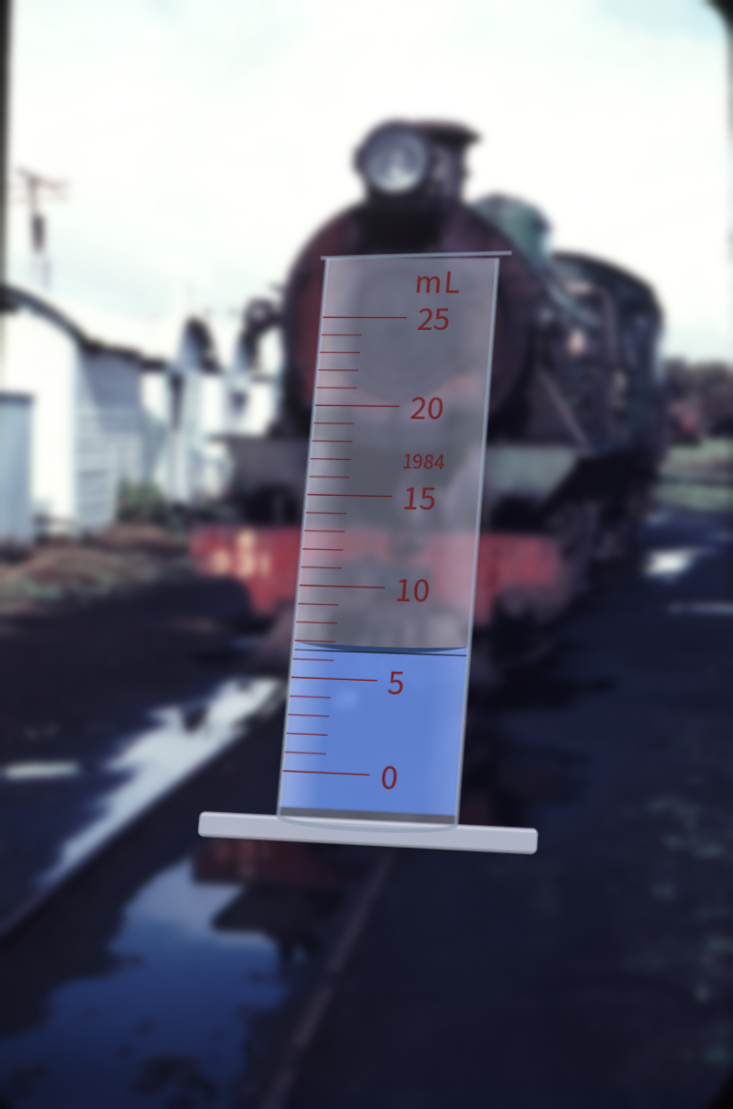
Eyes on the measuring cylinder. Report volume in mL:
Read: 6.5 mL
